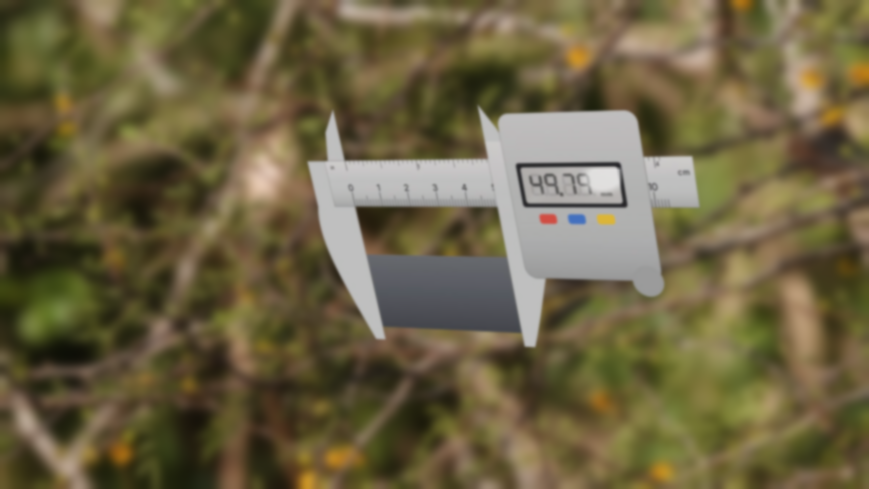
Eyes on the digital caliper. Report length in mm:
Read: 49.79 mm
